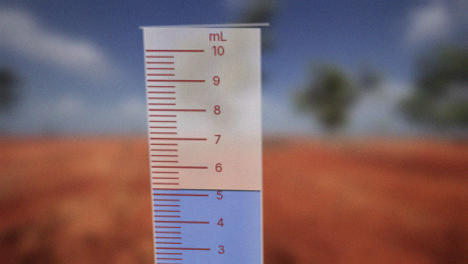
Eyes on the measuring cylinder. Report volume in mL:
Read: 5.2 mL
